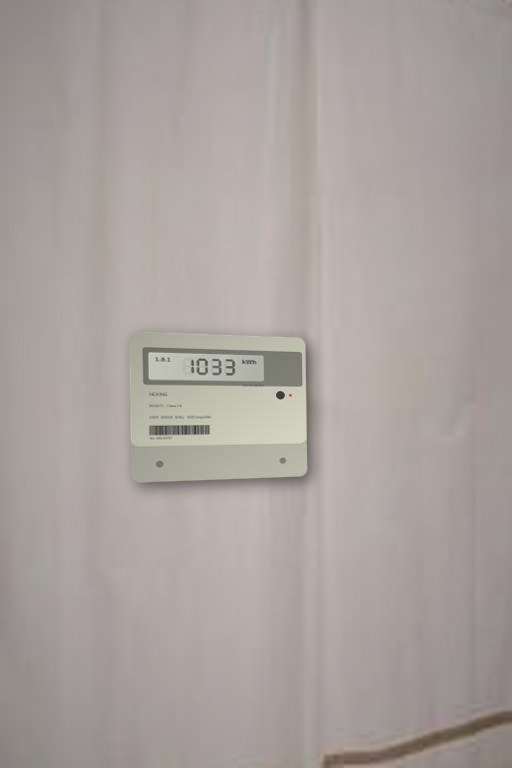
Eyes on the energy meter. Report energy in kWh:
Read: 1033 kWh
